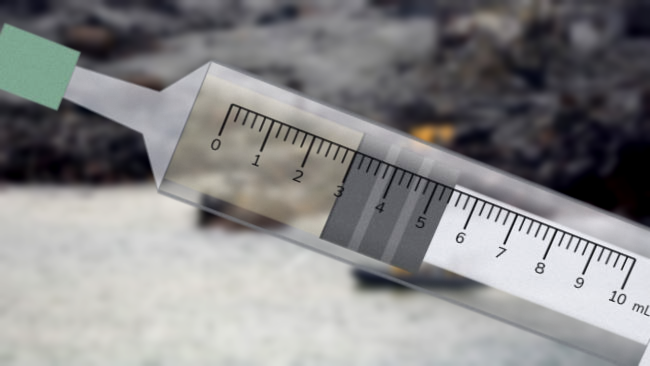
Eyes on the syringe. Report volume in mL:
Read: 3 mL
